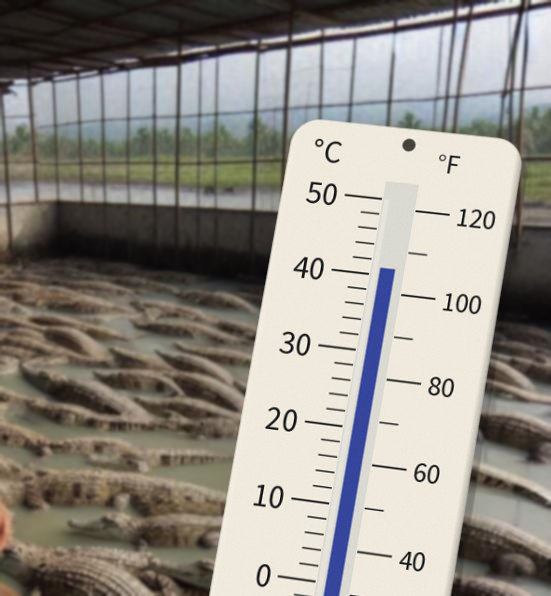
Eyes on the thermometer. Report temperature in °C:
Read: 41 °C
